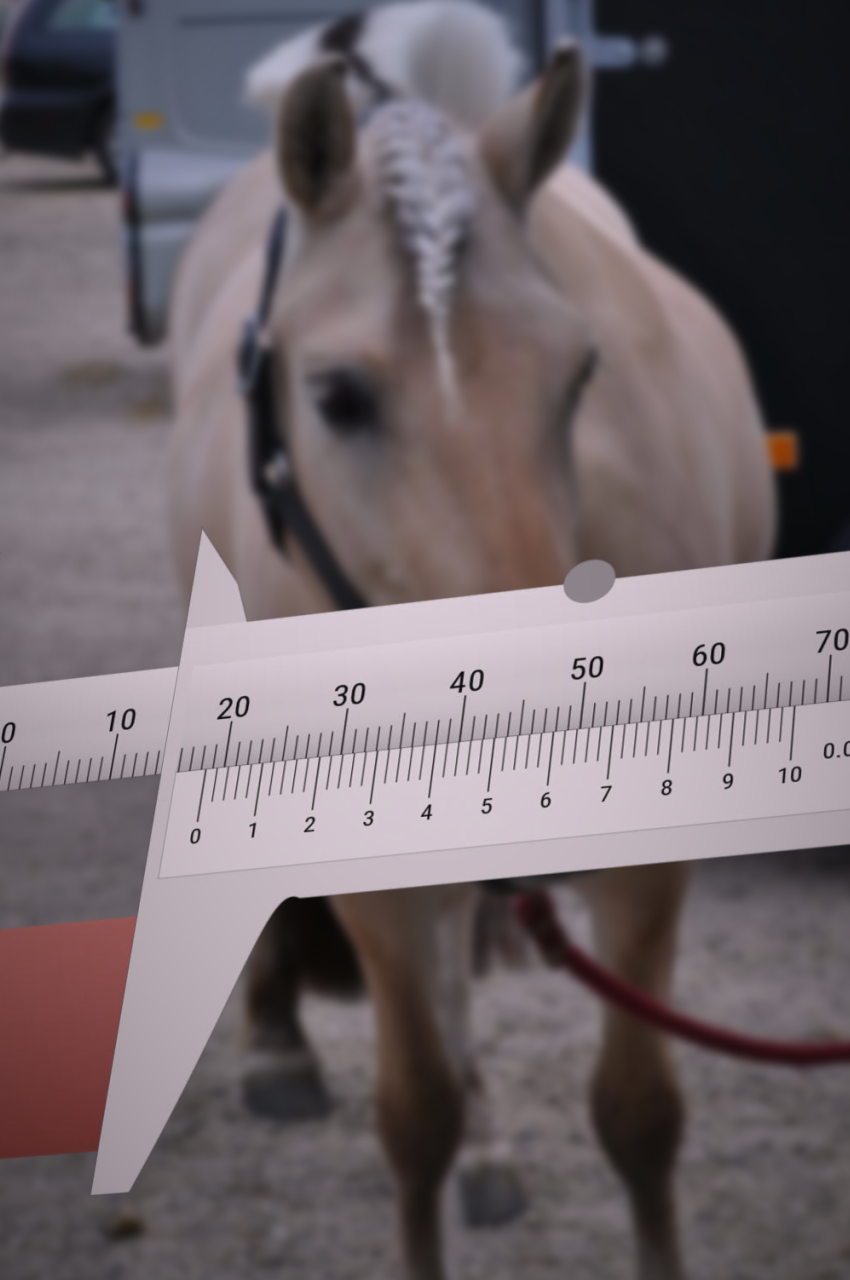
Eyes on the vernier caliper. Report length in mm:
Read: 18.4 mm
